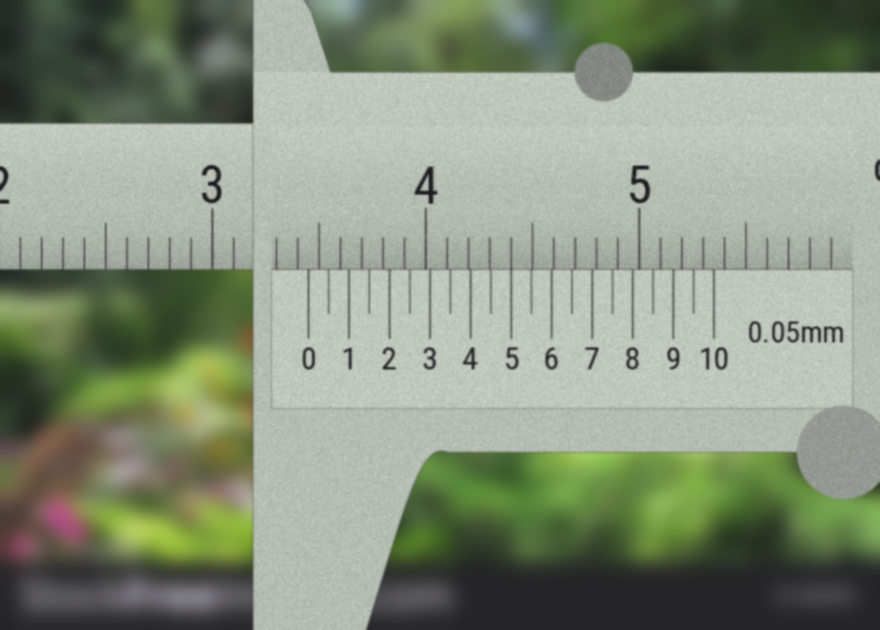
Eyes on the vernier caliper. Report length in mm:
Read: 34.5 mm
